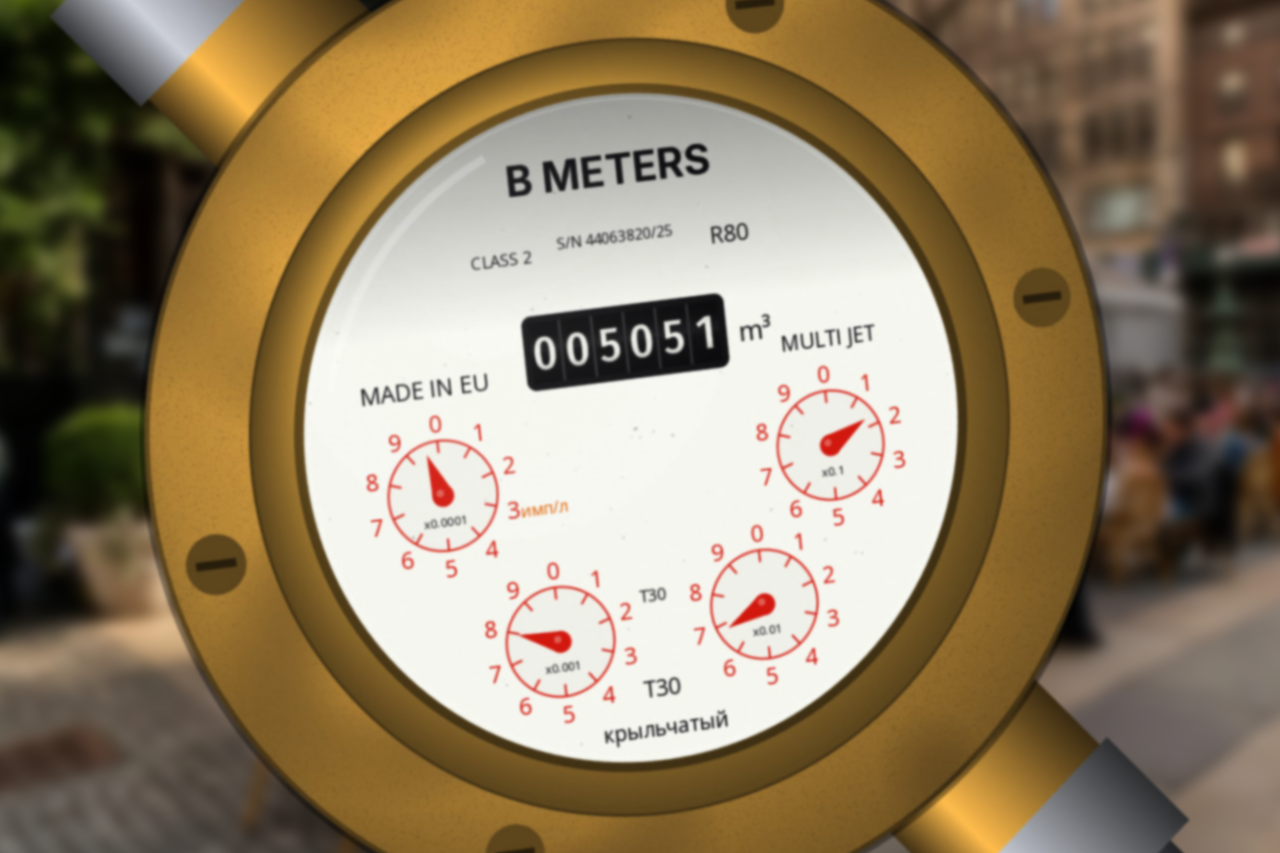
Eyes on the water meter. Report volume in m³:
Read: 5051.1679 m³
